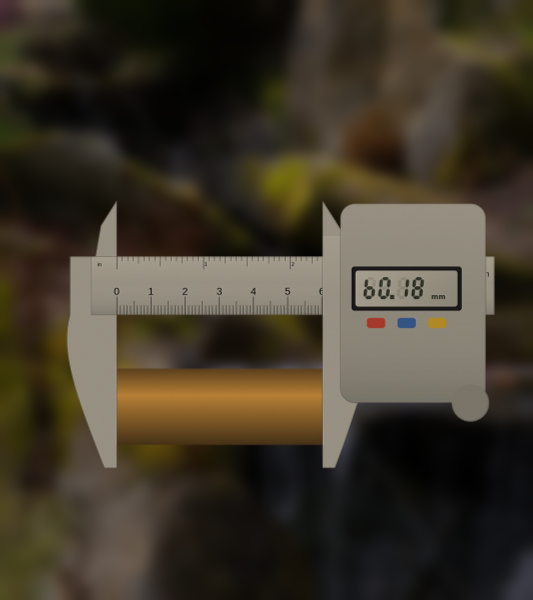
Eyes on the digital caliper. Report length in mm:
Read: 60.18 mm
